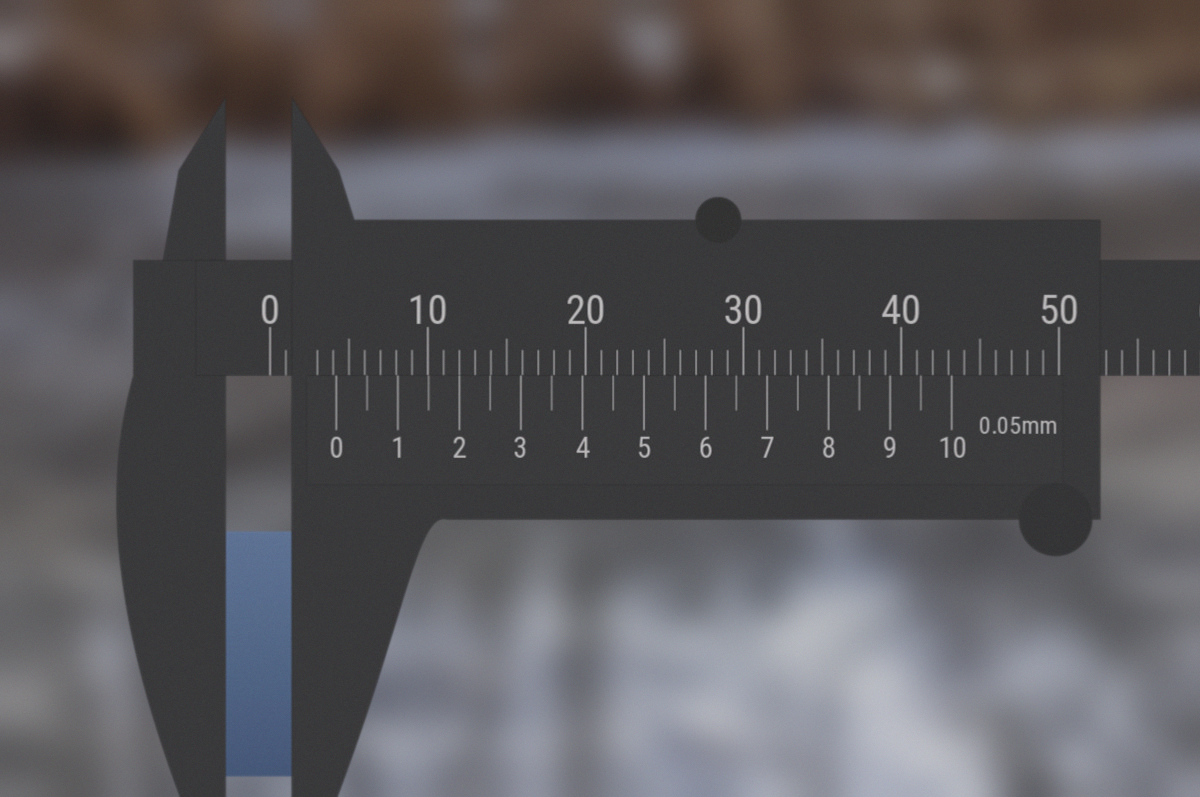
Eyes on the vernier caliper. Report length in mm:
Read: 4.2 mm
